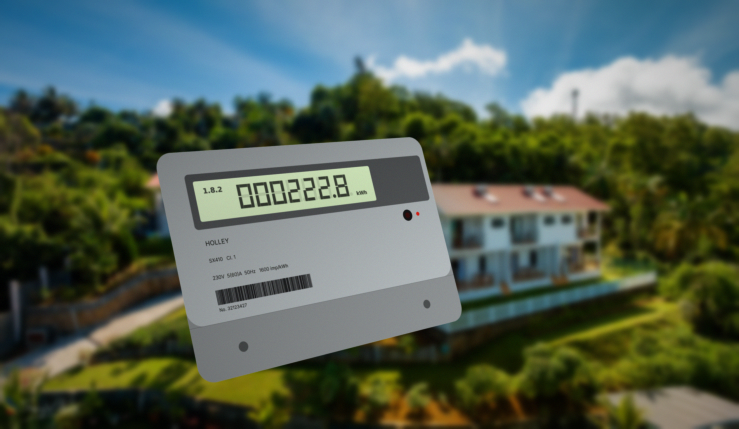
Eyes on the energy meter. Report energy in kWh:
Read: 222.8 kWh
